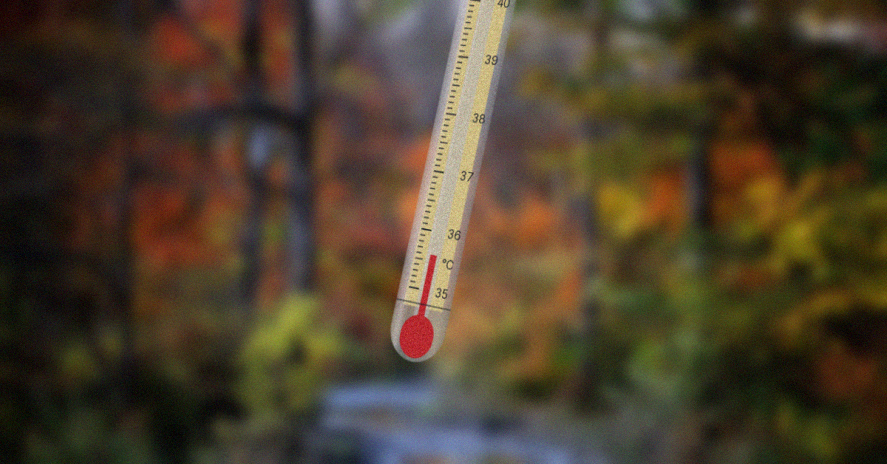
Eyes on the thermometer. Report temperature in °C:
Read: 35.6 °C
